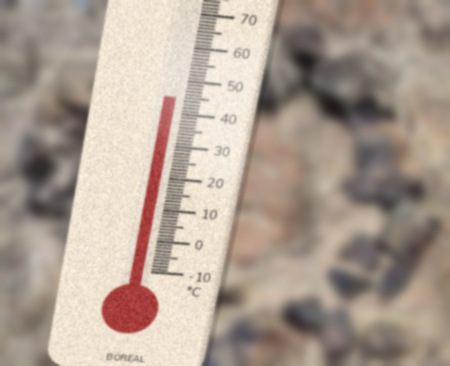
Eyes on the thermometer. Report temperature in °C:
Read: 45 °C
